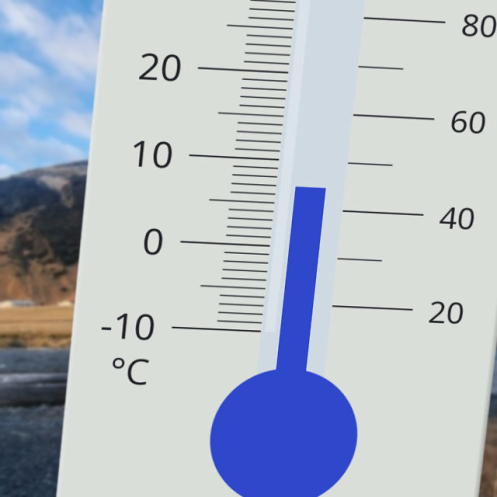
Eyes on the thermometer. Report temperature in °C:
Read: 7 °C
